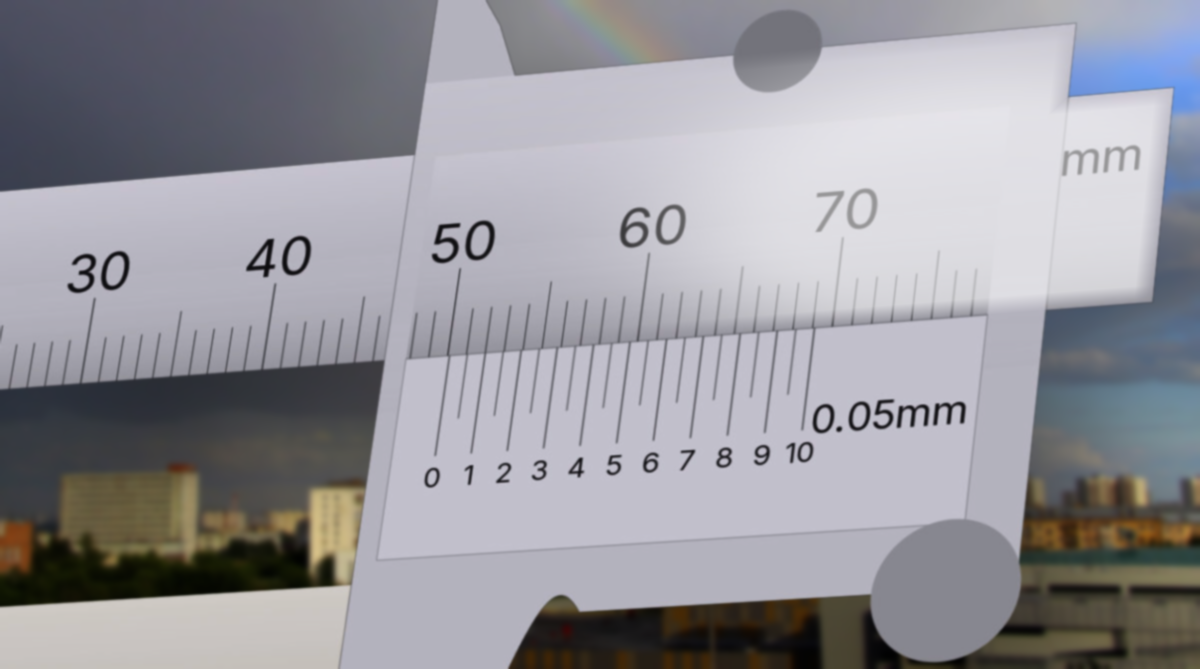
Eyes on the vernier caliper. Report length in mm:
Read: 50.1 mm
